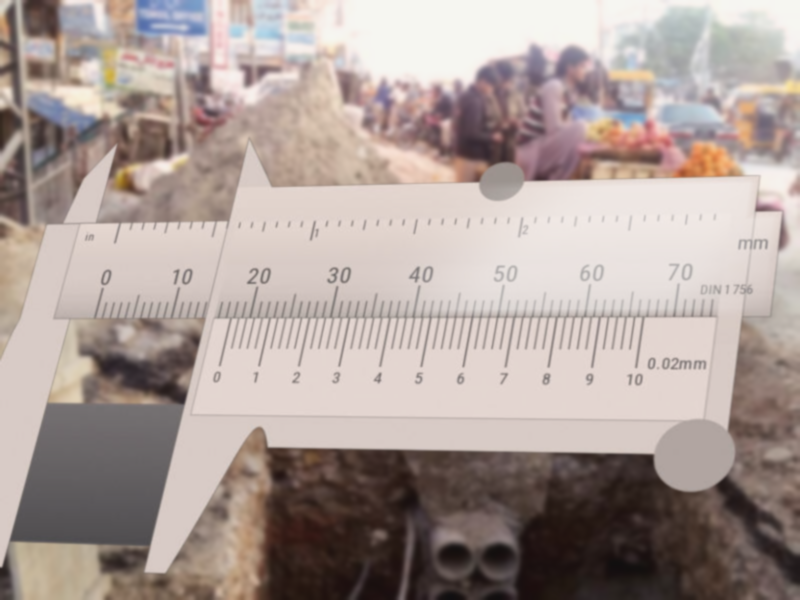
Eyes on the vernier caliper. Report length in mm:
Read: 17.6 mm
